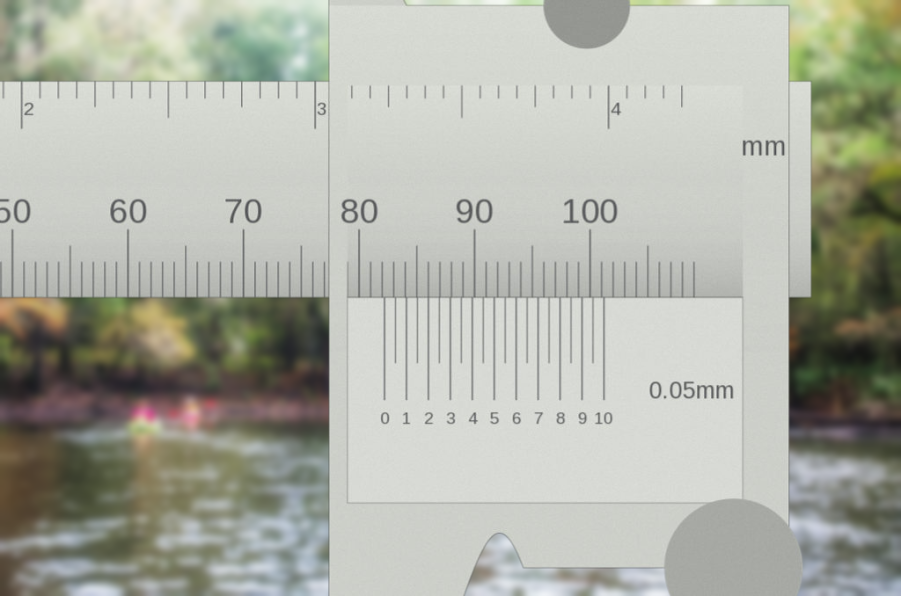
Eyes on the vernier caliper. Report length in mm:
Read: 82.2 mm
